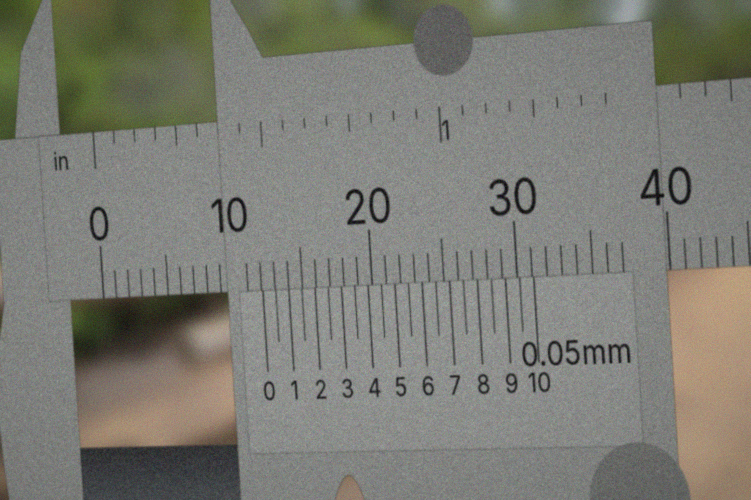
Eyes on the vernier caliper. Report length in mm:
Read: 12.1 mm
